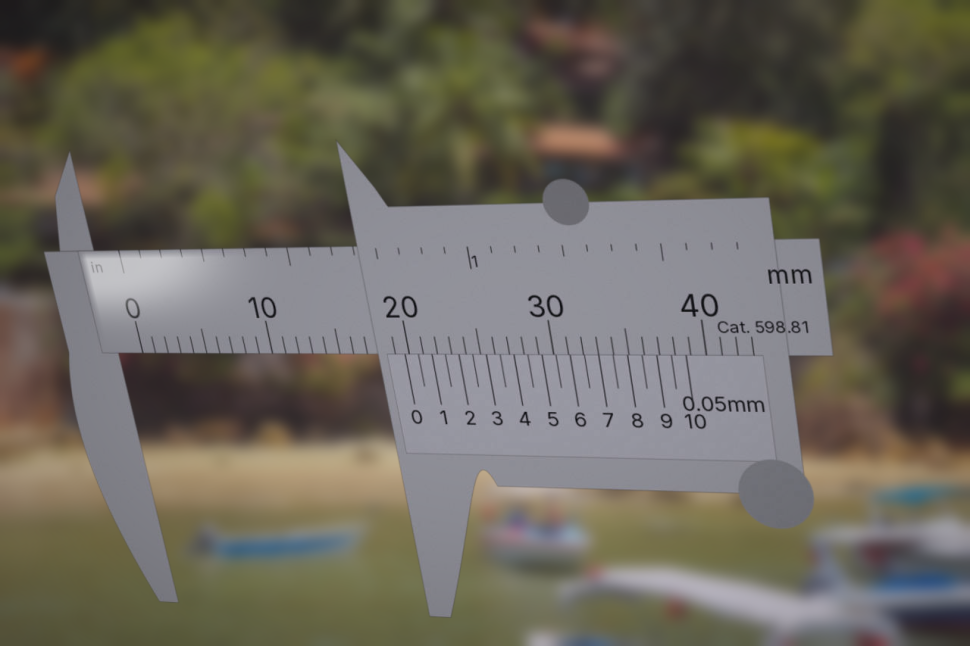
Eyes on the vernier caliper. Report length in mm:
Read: 19.7 mm
